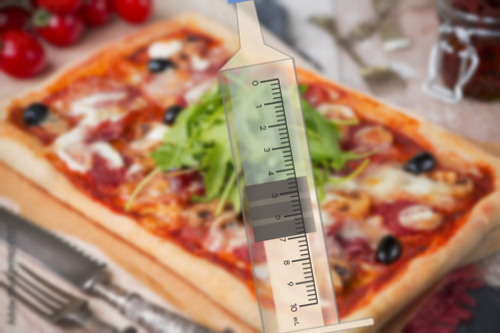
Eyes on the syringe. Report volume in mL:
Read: 4.4 mL
